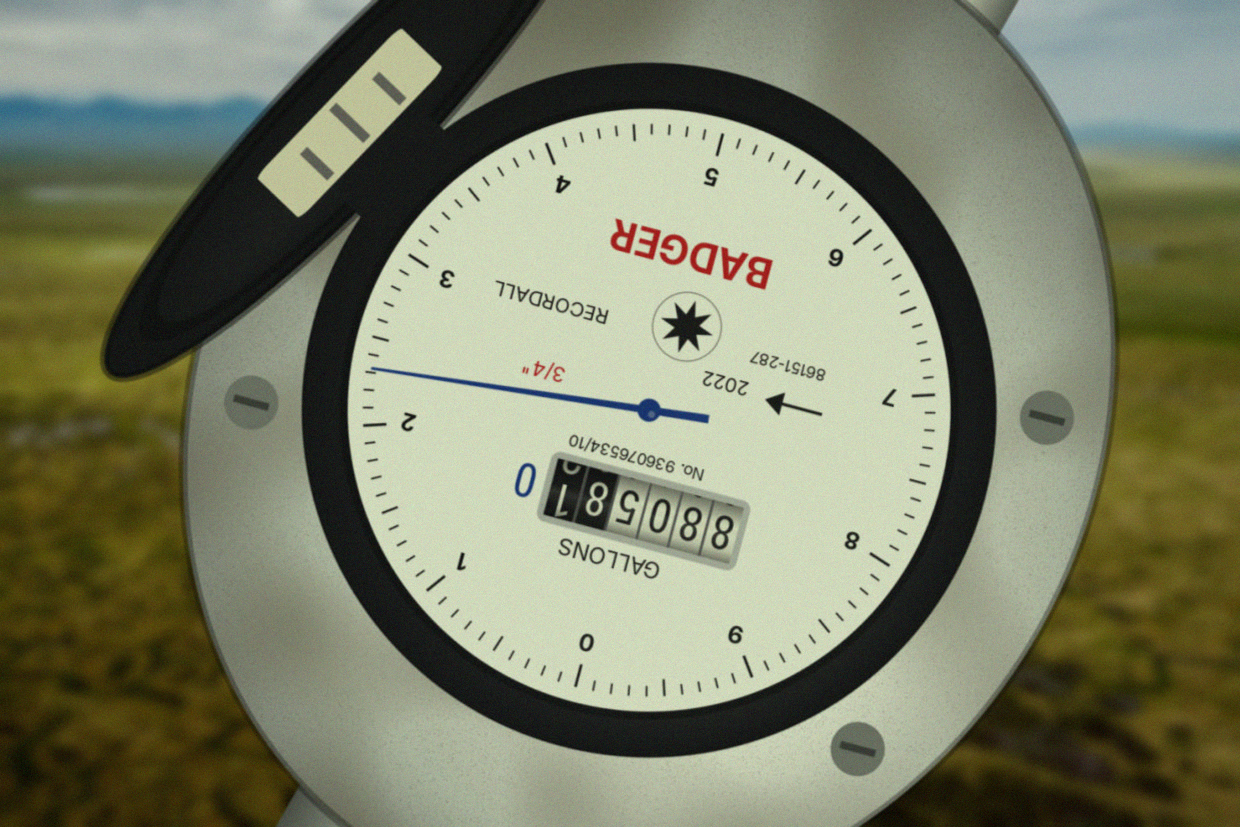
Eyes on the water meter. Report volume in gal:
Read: 8805812.3 gal
